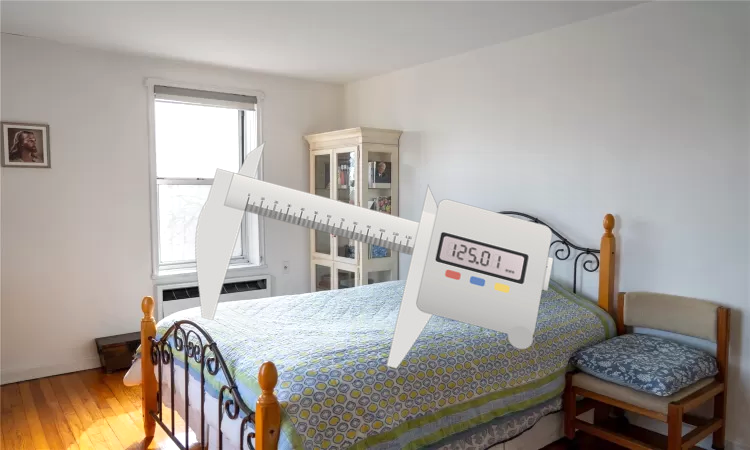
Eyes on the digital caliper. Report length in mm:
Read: 125.01 mm
